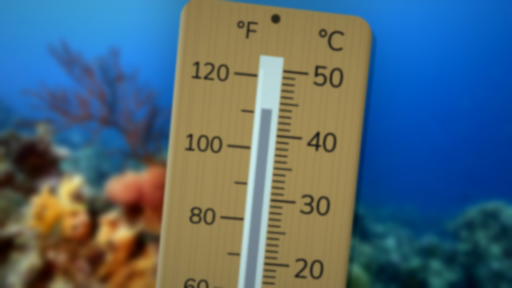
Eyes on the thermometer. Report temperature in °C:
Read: 44 °C
